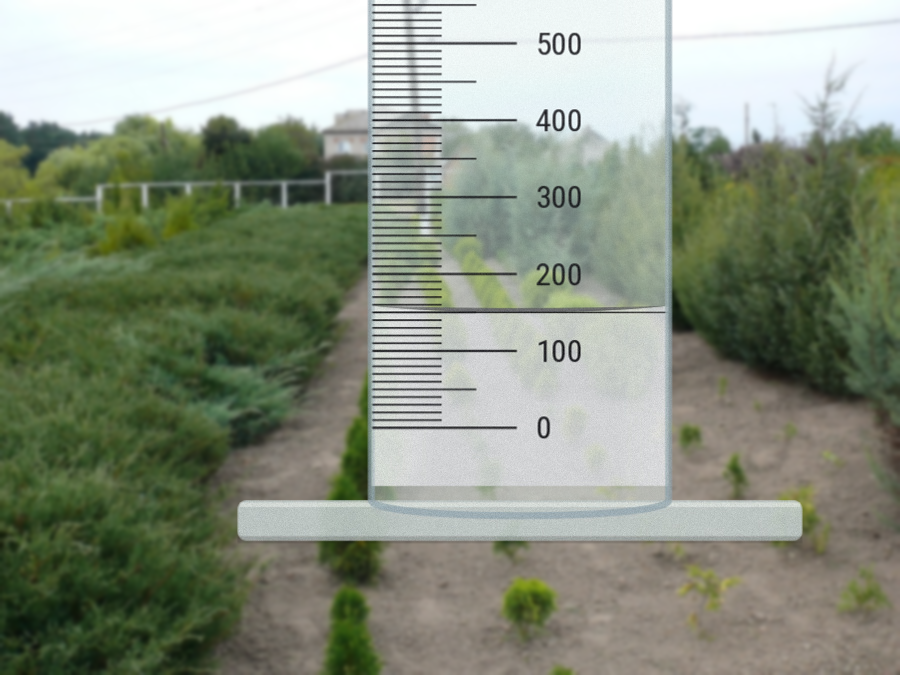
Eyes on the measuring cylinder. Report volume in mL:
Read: 150 mL
